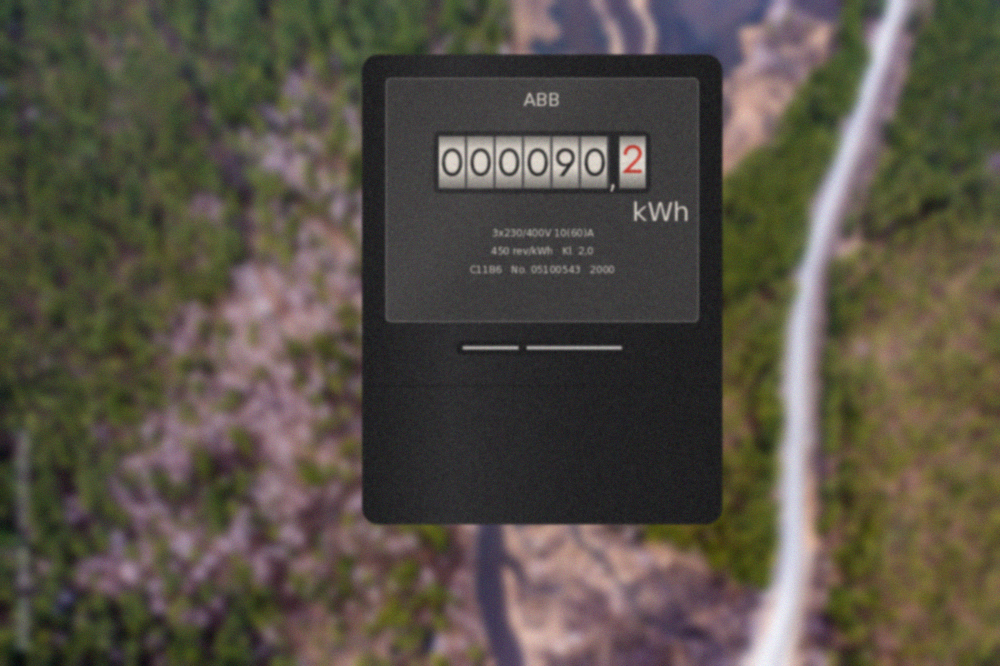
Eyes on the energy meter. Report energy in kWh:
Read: 90.2 kWh
